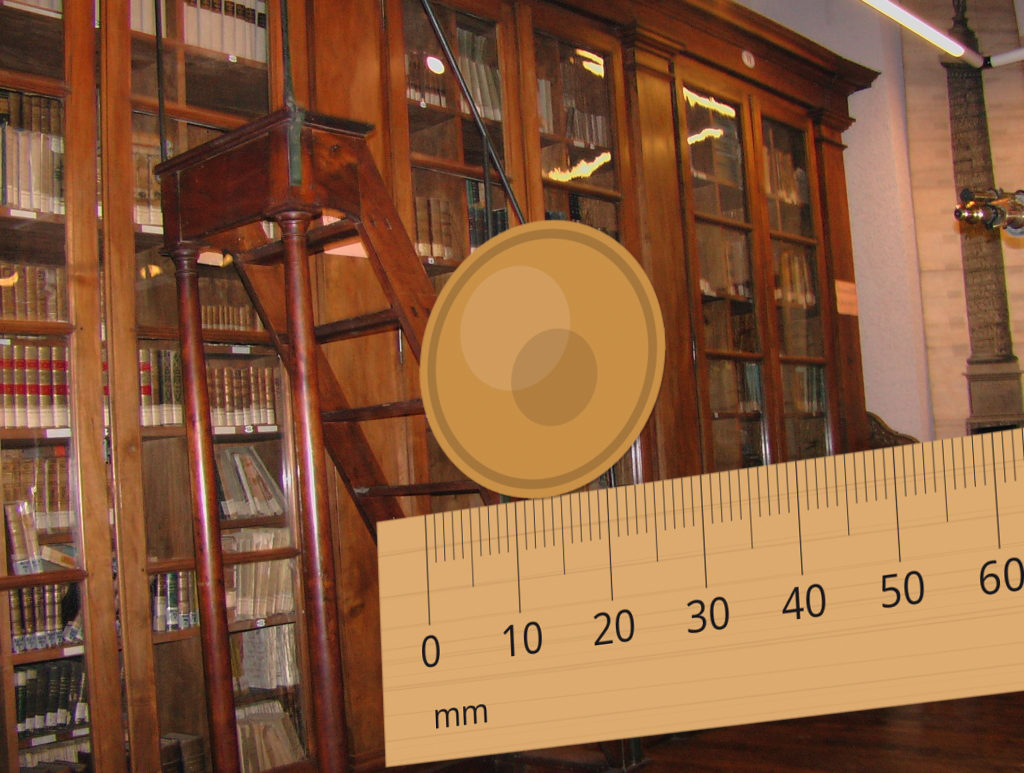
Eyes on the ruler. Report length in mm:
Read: 27 mm
